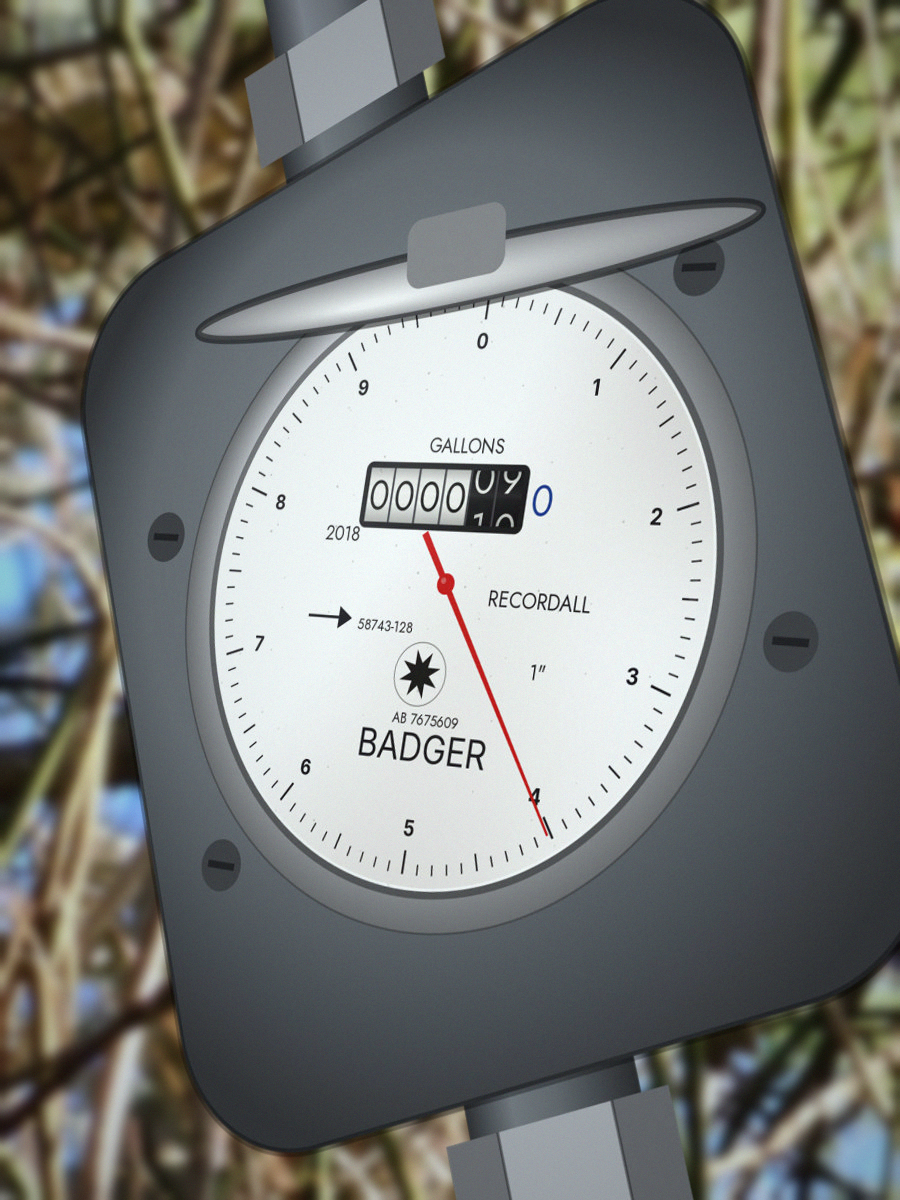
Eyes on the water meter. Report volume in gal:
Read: 94.0 gal
